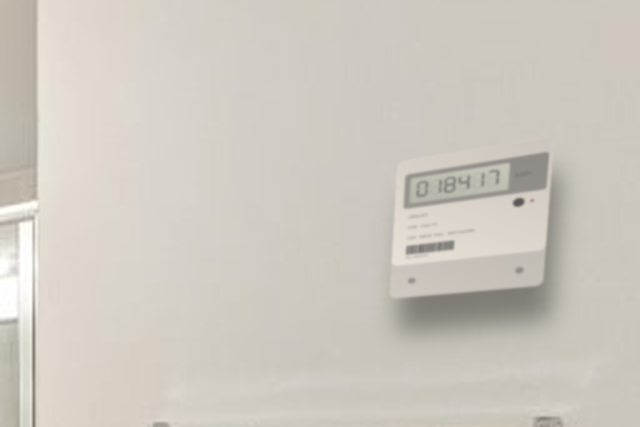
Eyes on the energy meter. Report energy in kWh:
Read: 18417 kWh
